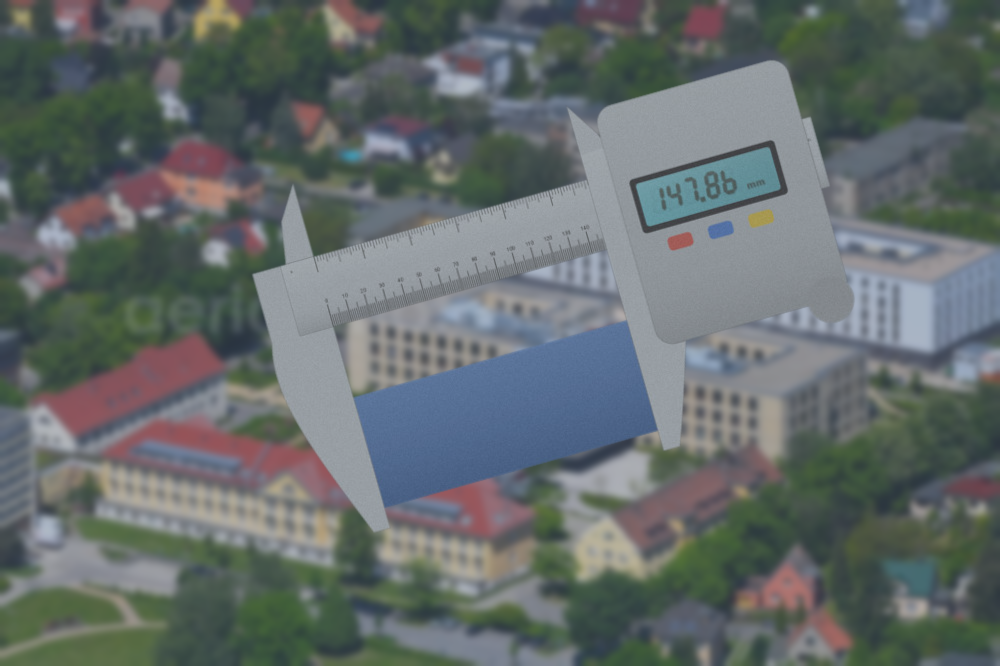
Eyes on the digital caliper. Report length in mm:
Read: 147.86 mm
